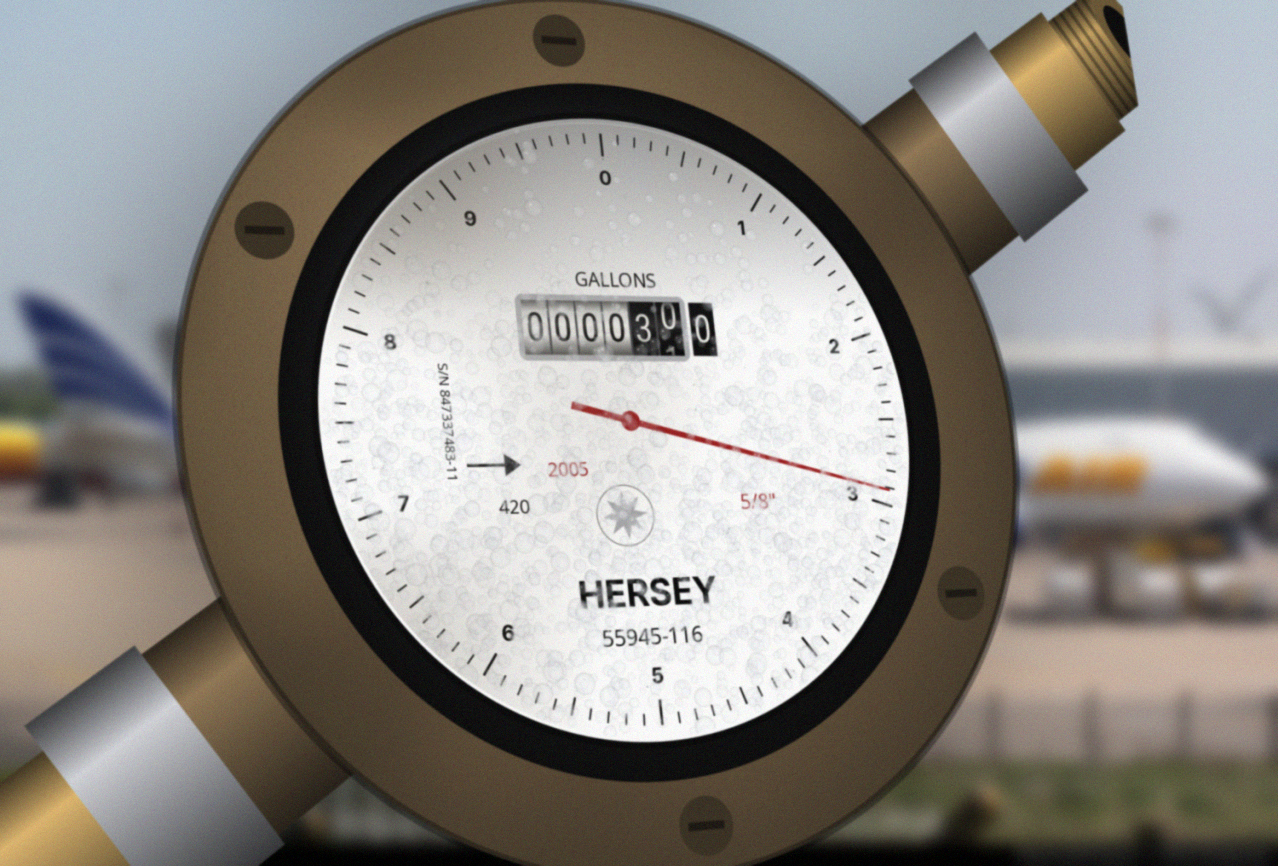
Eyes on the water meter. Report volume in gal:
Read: 302.9 gal
